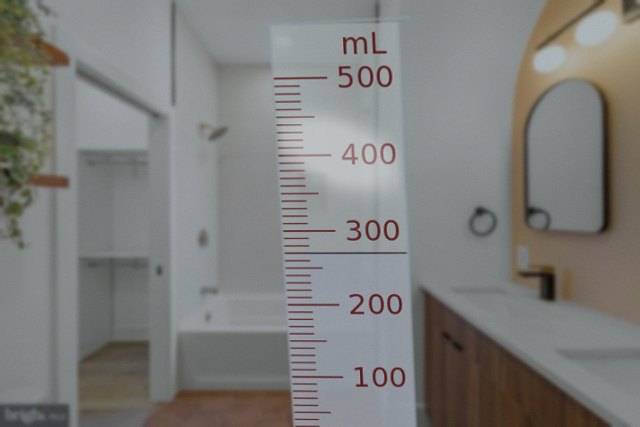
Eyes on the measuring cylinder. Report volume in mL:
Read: 270 mL
